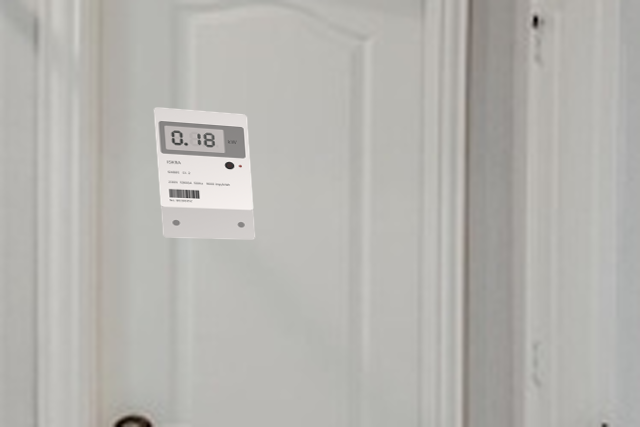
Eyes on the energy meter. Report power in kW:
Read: 0.18 kW
